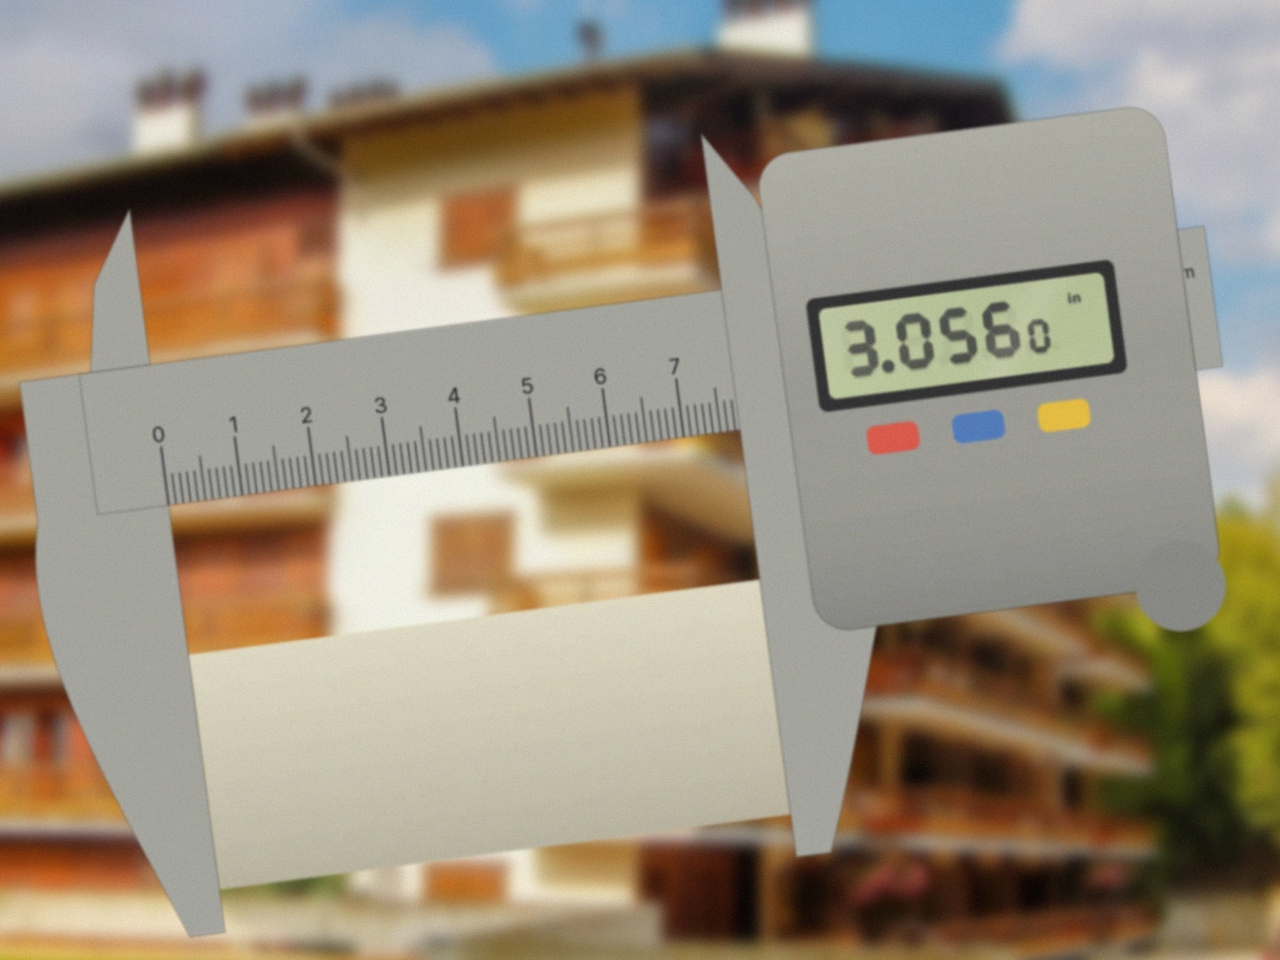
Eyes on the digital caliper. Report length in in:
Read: 3.0560 in
